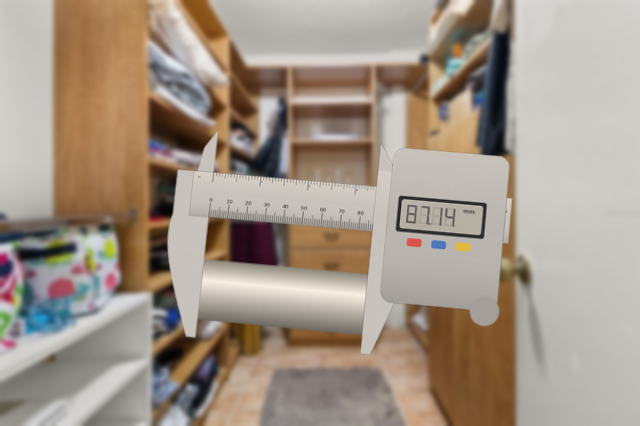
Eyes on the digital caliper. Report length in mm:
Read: 87.14 mm
